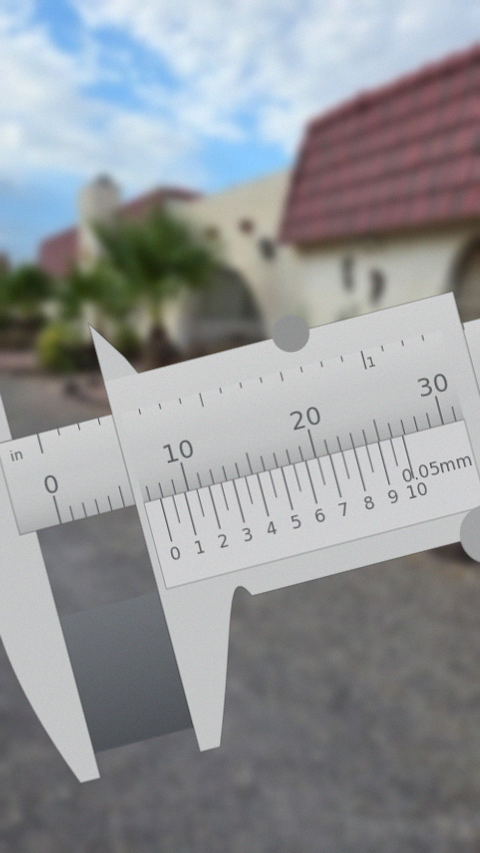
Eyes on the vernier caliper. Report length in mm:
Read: 7.8 mm
